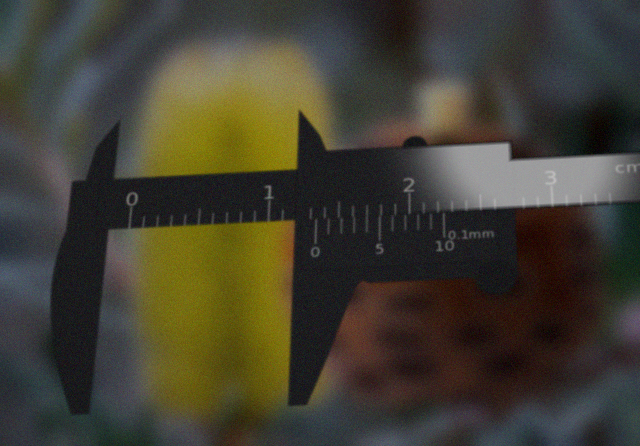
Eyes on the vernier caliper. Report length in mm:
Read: 13.4 mm
